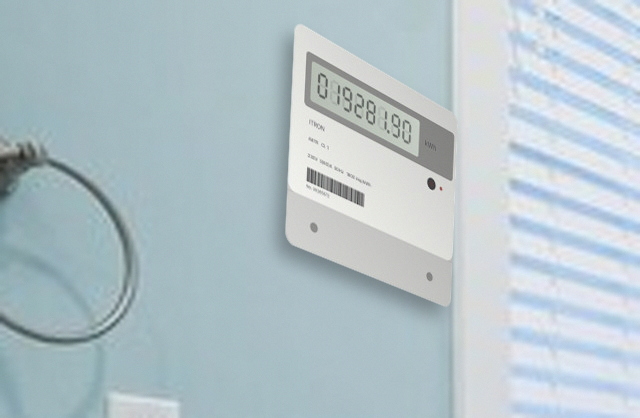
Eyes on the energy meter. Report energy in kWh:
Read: 19281.90 kWh
